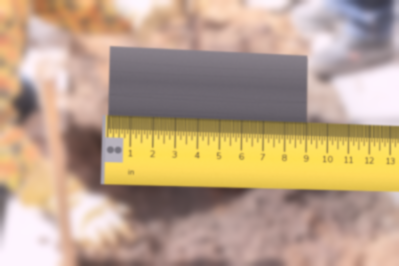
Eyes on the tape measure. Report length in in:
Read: 9 in
